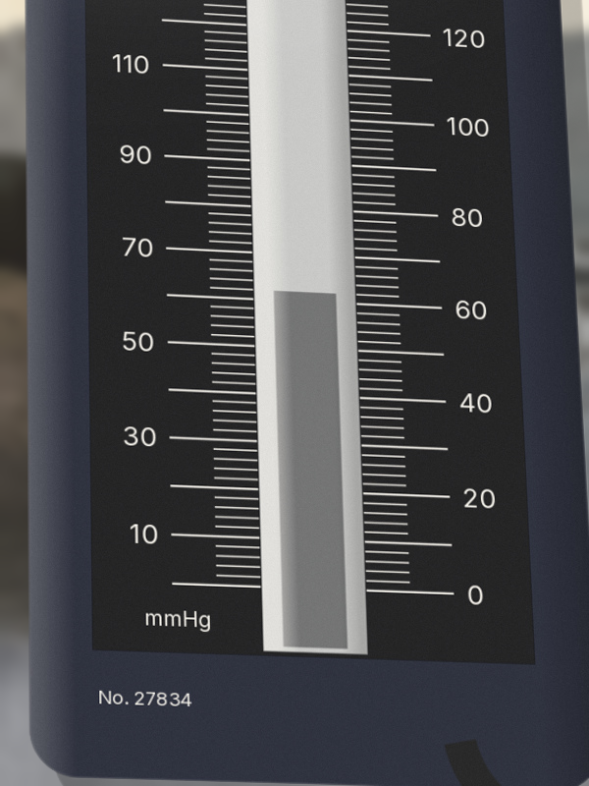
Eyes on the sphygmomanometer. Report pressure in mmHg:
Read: 62 mmHg
